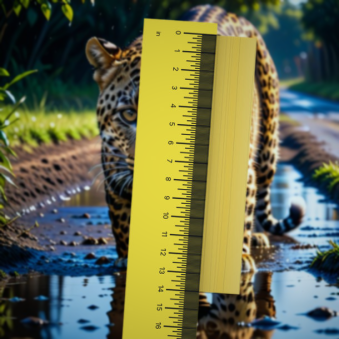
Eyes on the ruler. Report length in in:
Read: 14 in
